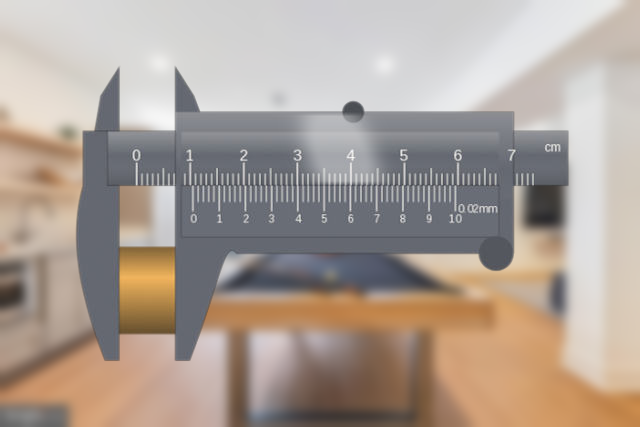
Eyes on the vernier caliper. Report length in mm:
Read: 10.5 mm
